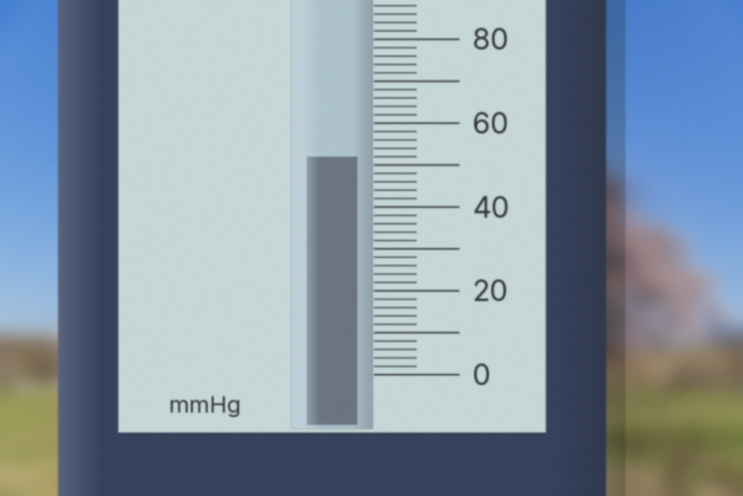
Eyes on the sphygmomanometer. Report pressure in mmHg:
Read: 52 mmHg
